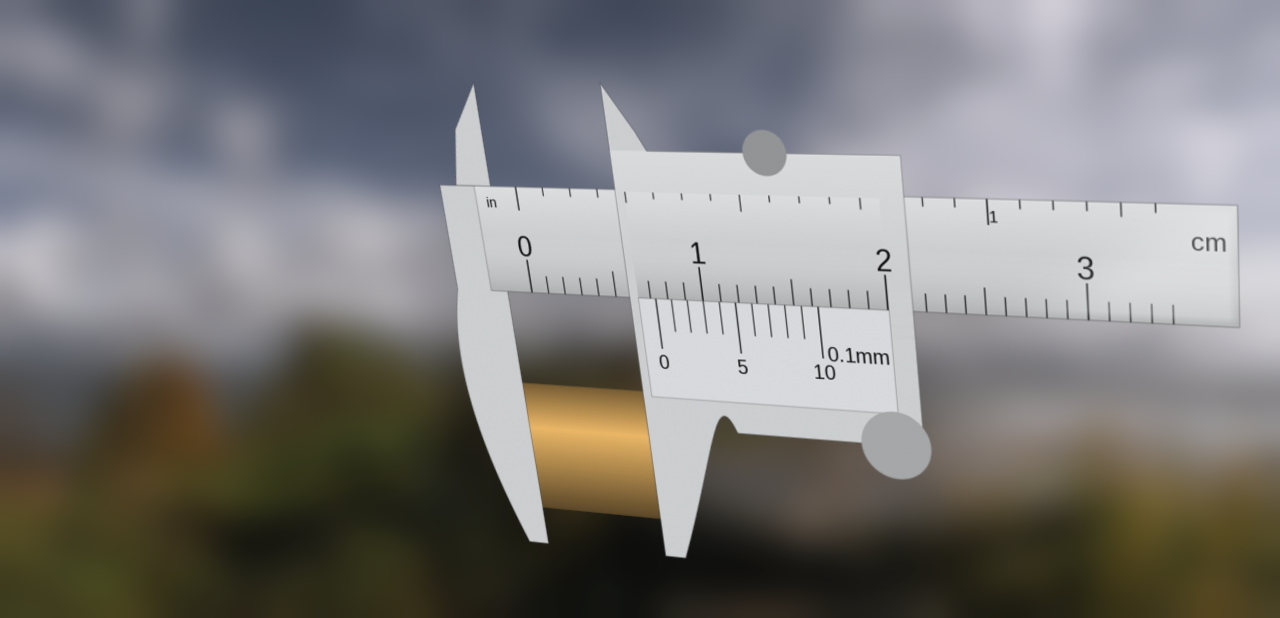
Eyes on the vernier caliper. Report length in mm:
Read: 7.3 mm
